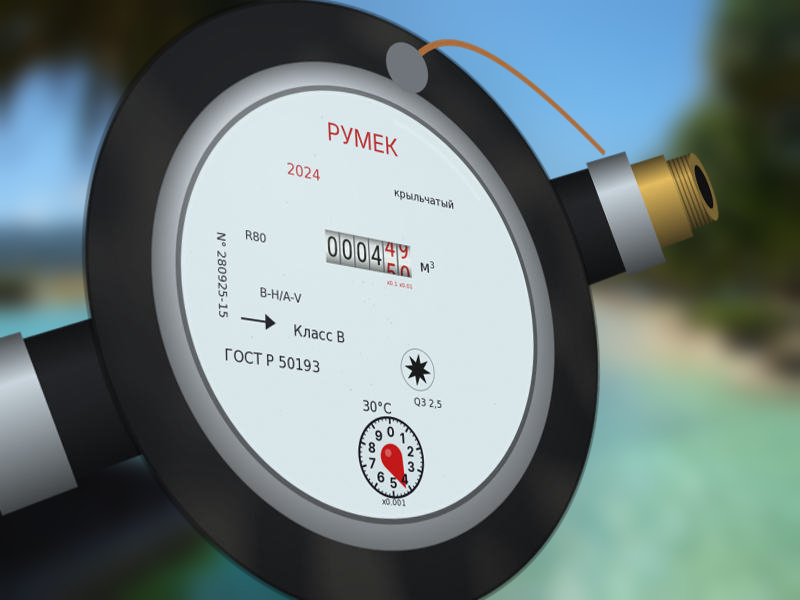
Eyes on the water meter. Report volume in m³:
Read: 4.494 m³
